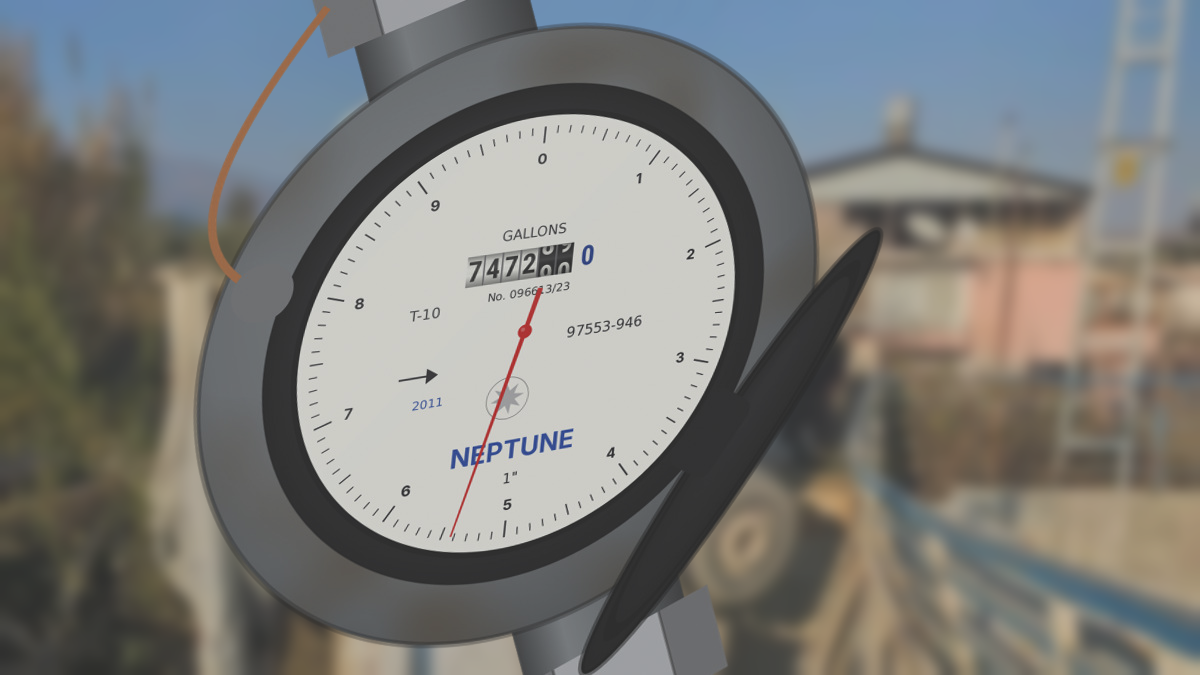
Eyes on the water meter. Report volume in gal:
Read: 7472895.4 gal
